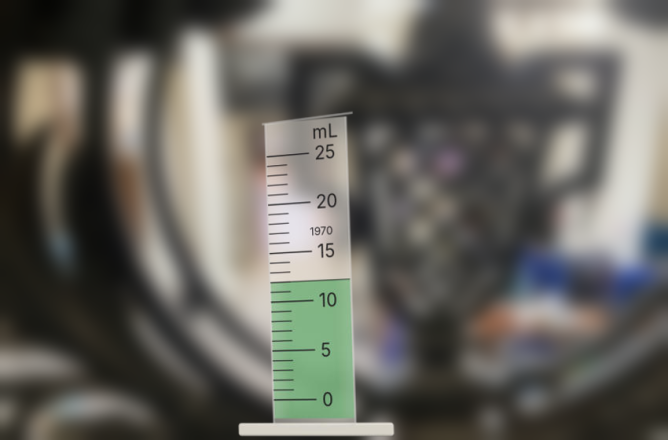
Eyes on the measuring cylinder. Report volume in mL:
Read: 12 mL
